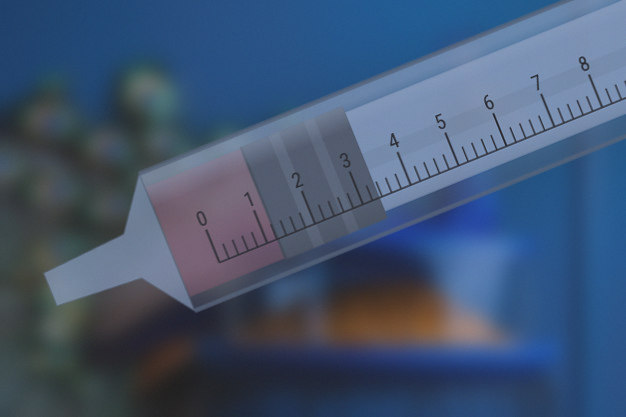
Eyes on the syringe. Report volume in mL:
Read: 1.2 mL
